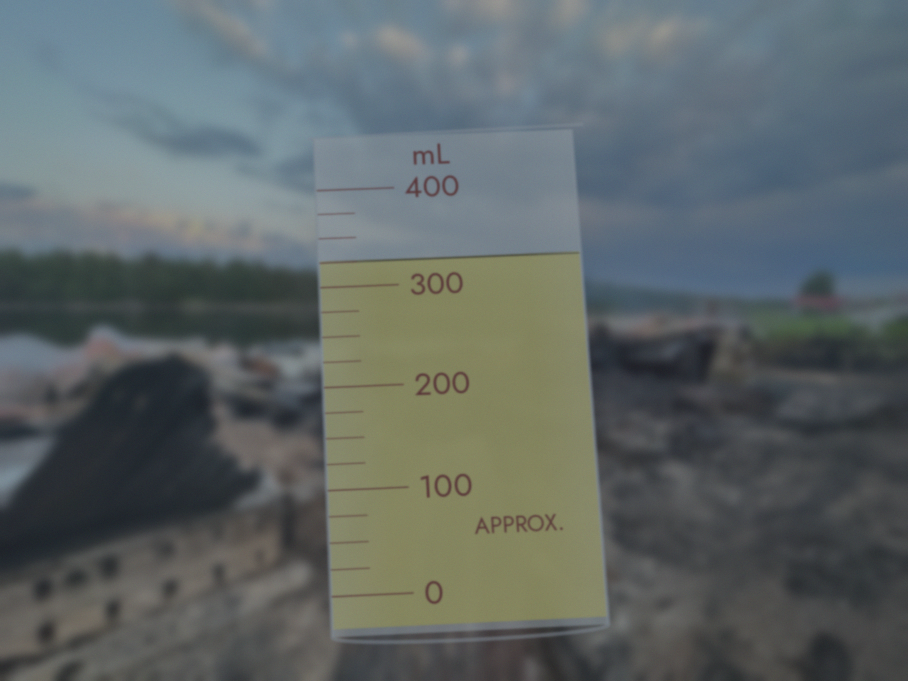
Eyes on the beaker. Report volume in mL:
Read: 325 mL
